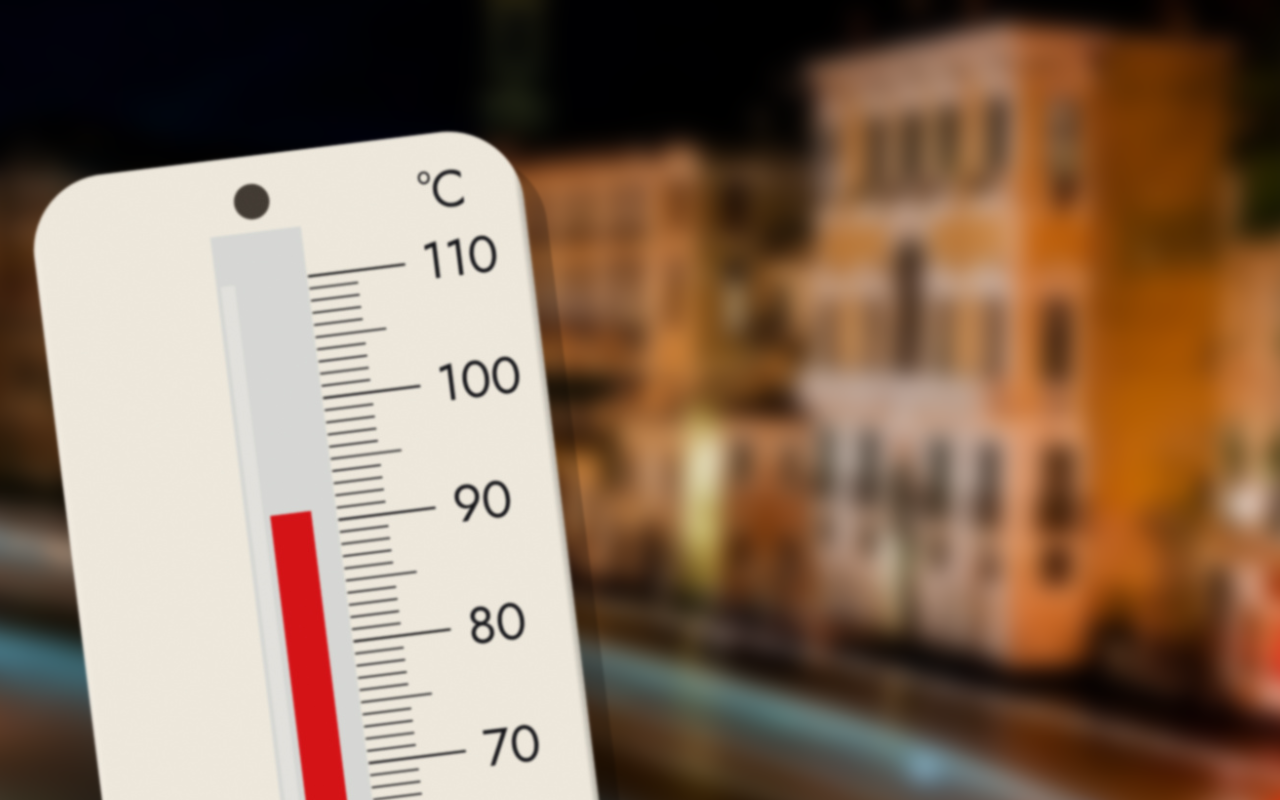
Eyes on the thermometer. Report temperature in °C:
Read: 91 °C
